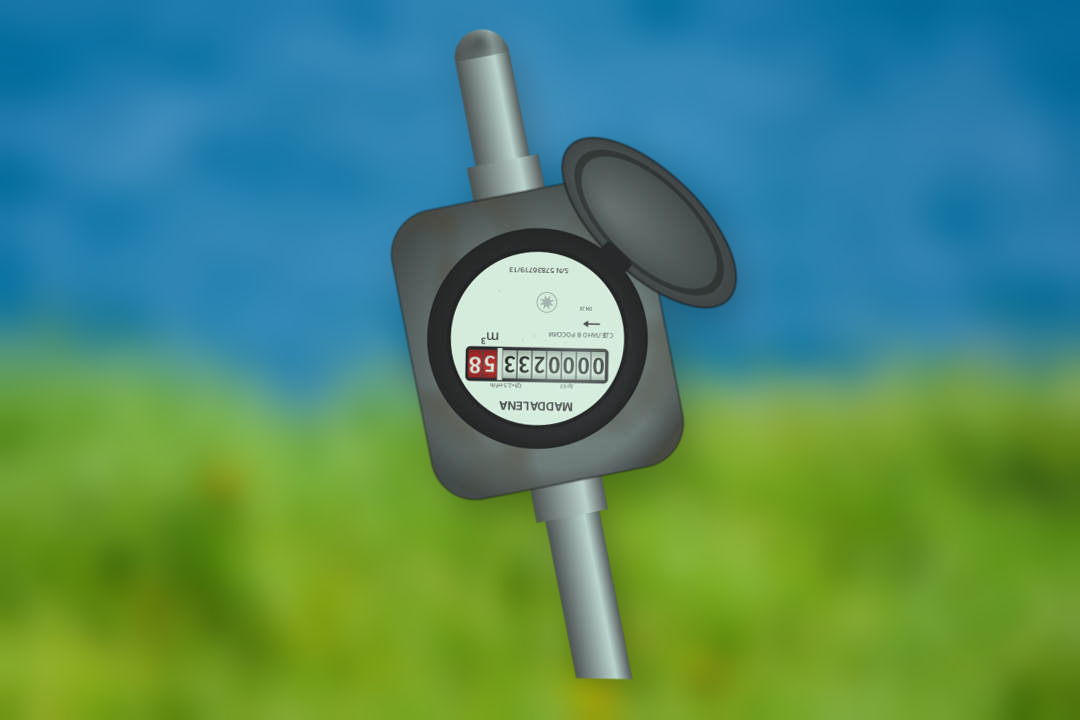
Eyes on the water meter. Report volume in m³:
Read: 233.58 m³
